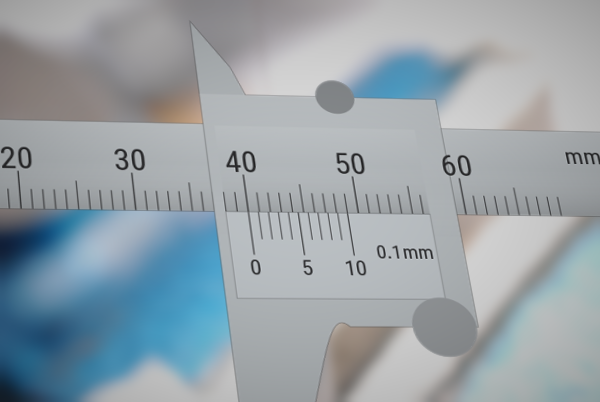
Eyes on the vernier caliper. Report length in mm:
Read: 40.0 mm
